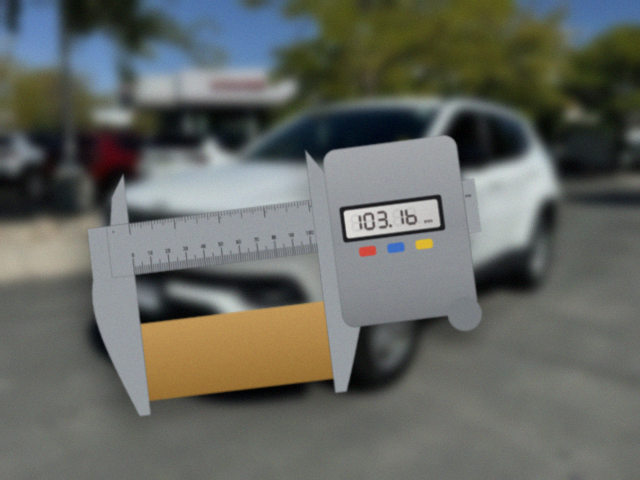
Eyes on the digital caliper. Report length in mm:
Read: 103.16 mm
